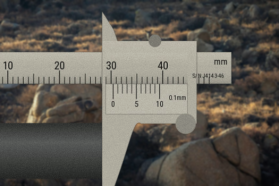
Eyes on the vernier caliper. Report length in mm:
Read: 30.4 mm
